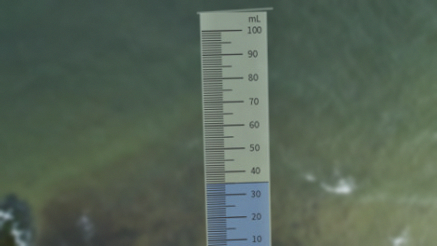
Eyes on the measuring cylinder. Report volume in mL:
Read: 35 mL
